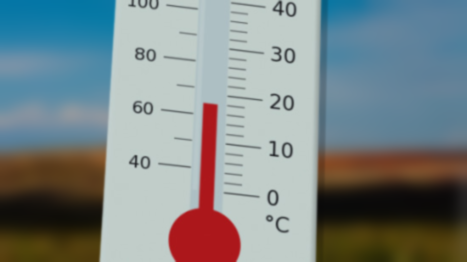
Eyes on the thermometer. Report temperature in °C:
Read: 18 °C
